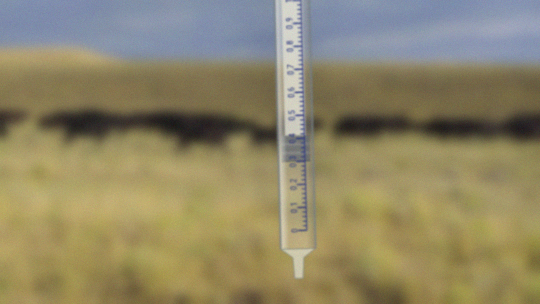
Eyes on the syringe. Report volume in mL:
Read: 0.3 mL
